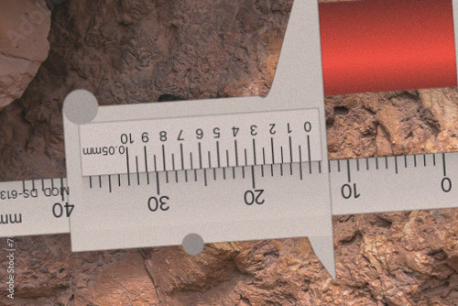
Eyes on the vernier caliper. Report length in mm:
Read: 14.0 mm
